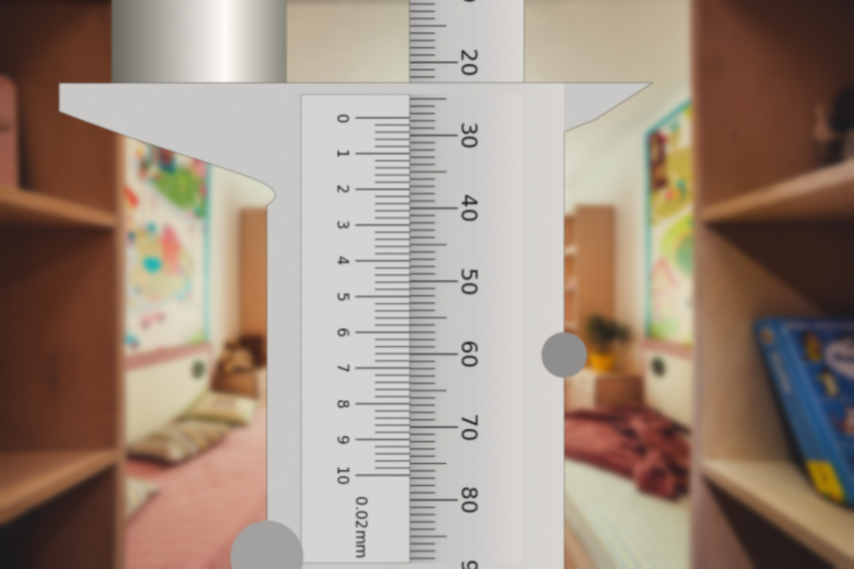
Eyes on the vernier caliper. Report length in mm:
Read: 27.6 mm
